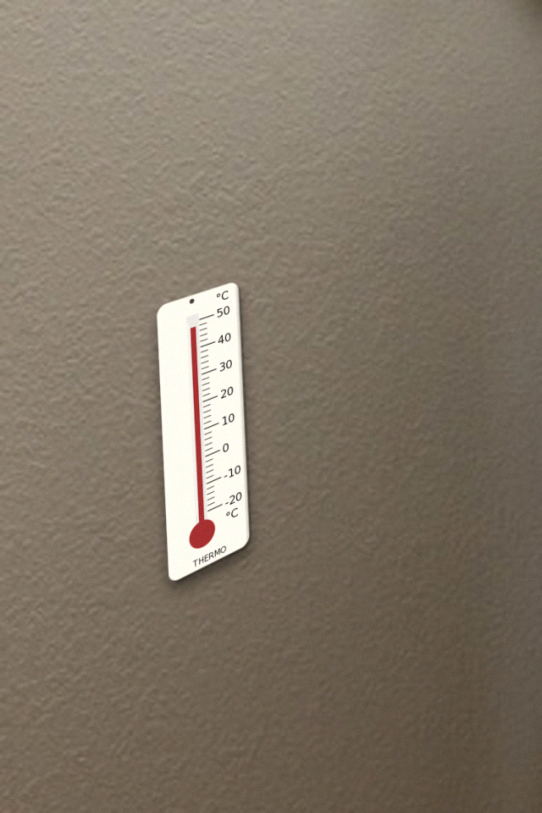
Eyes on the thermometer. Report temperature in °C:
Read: 48 °C
